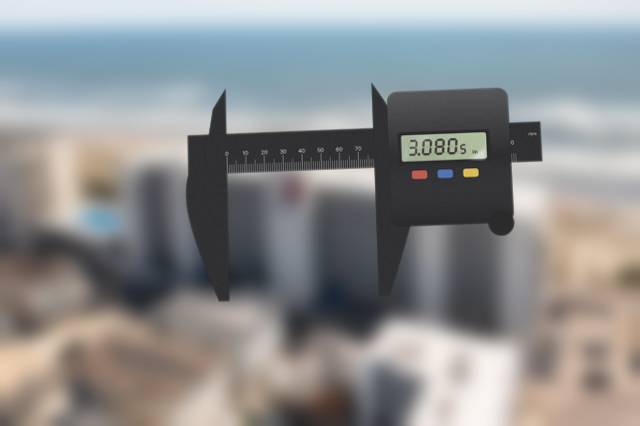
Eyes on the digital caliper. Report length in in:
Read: 3.0805 in
